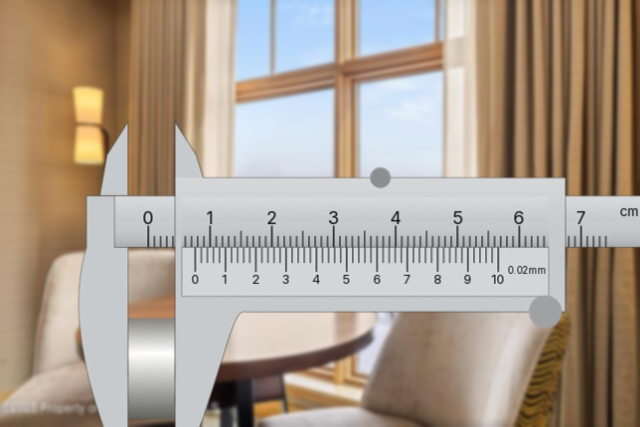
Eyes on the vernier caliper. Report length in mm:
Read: 7.6 mm
